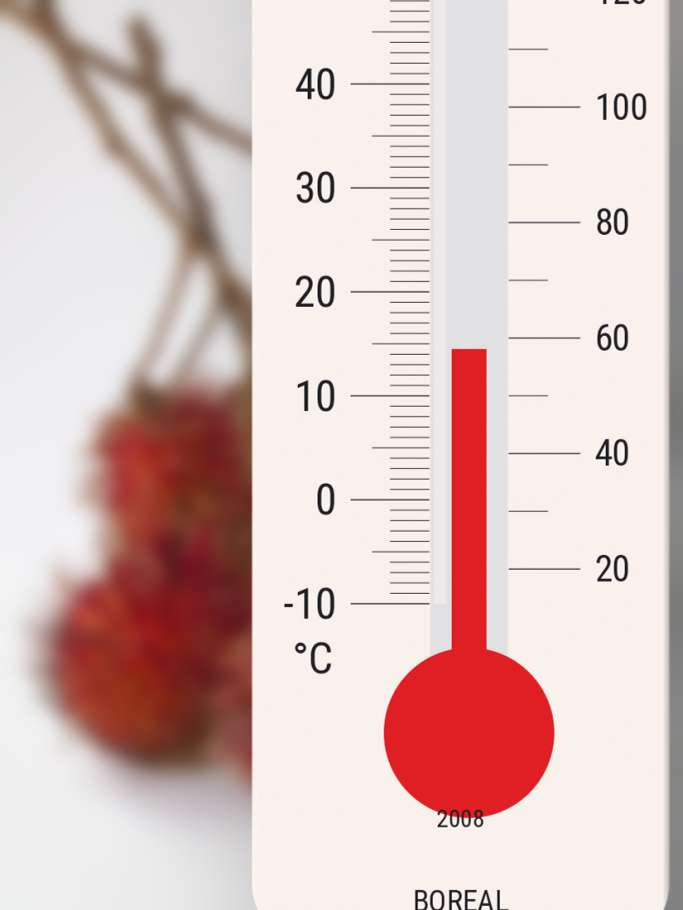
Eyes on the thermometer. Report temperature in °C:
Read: 14.5 °C
